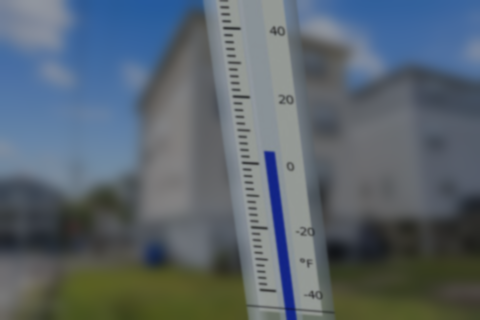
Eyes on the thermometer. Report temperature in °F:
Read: 4 °F
